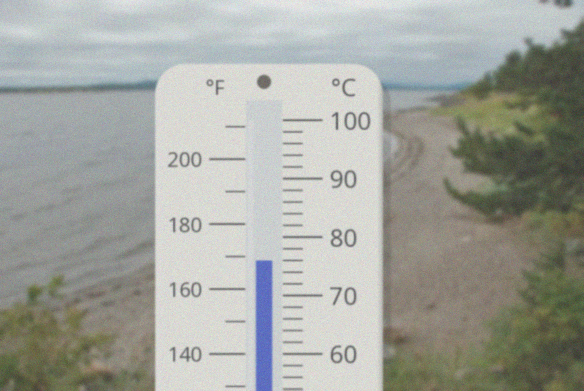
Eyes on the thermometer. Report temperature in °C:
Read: 76 °C
